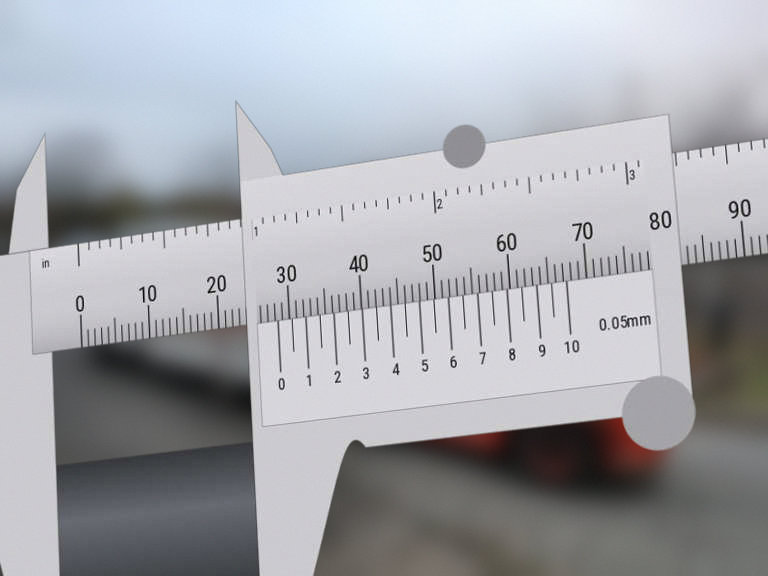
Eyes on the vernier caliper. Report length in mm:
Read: 28.4 mm
